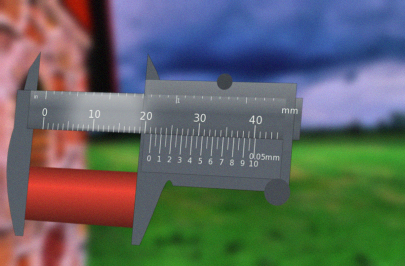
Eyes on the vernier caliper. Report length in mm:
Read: 21.2 mm
